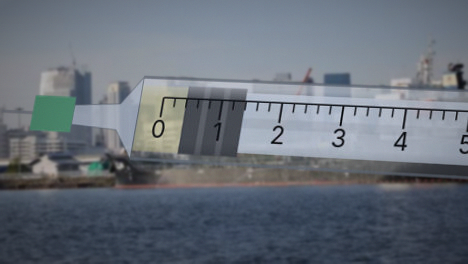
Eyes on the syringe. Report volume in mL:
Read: 0.4 mL
